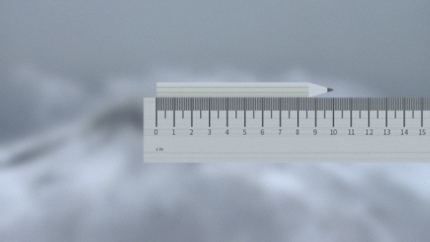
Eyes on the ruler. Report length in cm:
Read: 10 cm
